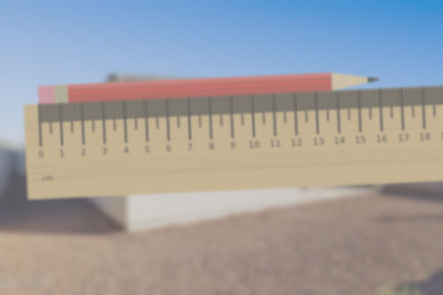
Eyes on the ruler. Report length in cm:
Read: 16 cm
